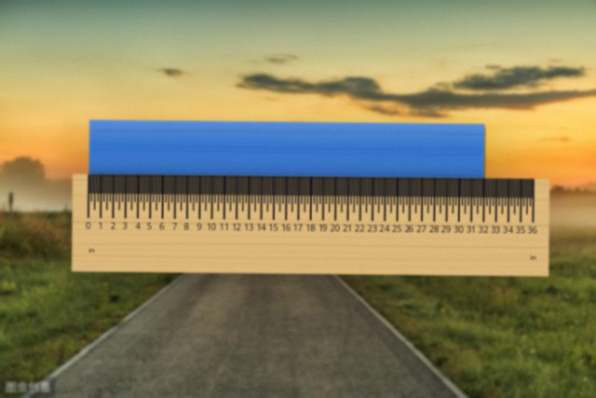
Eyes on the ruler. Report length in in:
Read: 32 in
